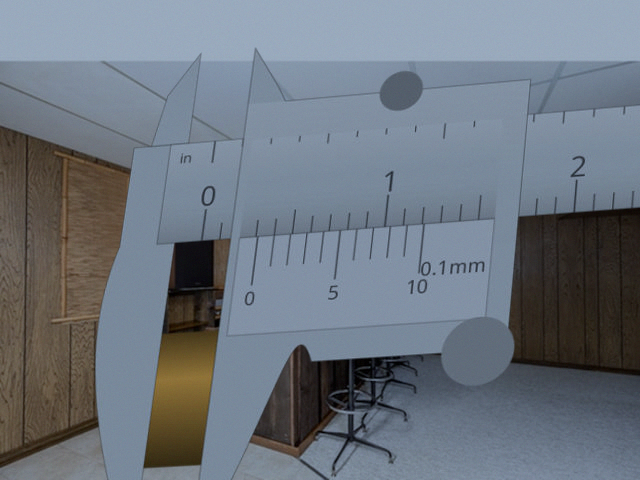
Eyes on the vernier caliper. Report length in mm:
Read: 3.1 mm
